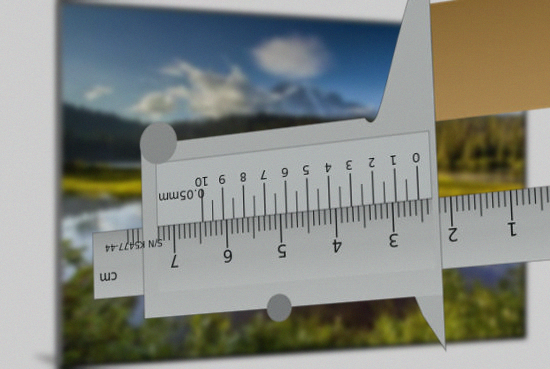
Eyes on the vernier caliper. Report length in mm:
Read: 25.5 mm
